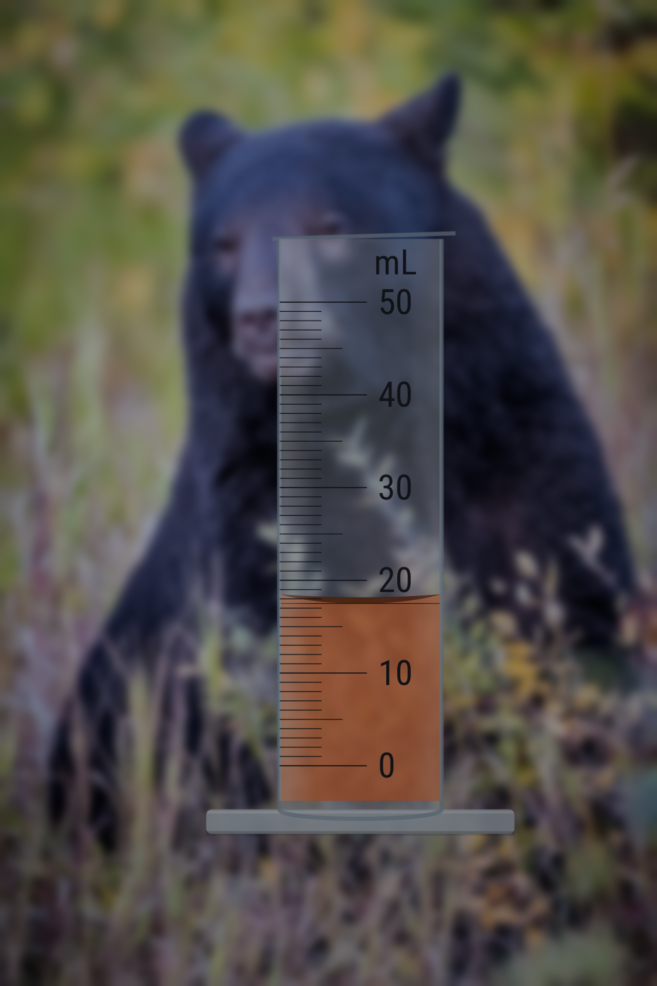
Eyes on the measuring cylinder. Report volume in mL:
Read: 17.5 mL
